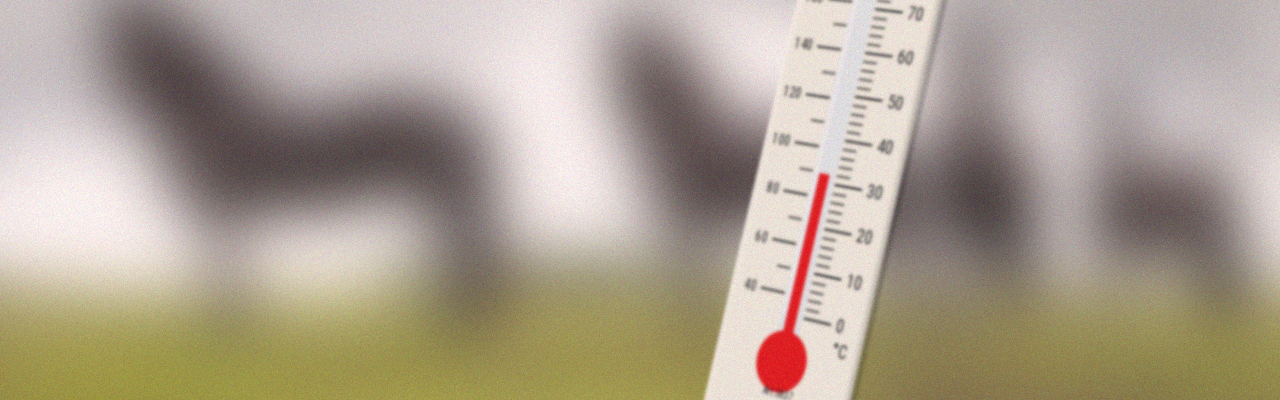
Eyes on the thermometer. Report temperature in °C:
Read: 32 °C
